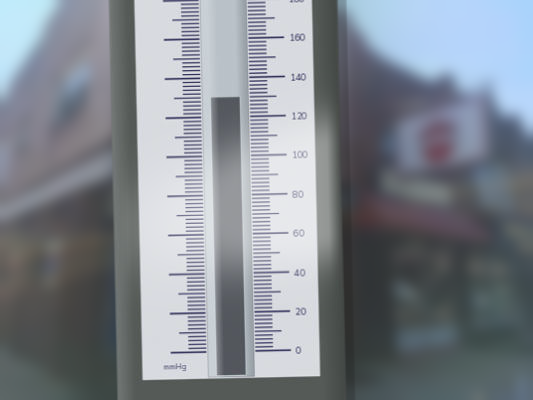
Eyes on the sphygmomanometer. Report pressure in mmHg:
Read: 130 mmHg
